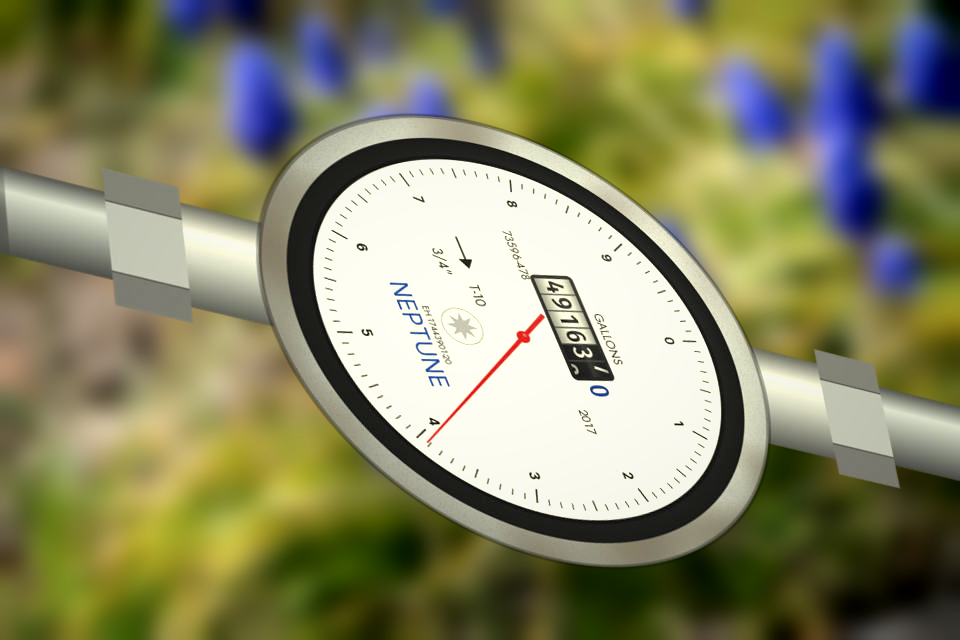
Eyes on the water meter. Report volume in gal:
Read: 4916373.9 gal
